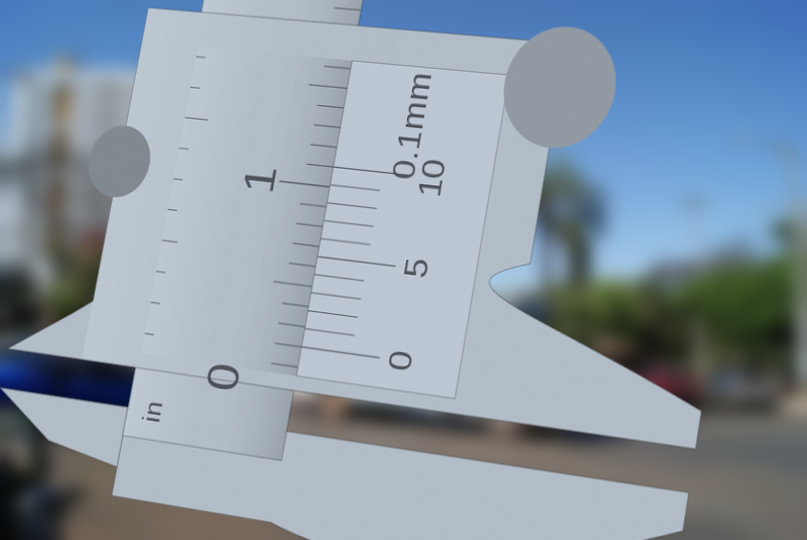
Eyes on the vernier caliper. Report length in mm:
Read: 2.0 mm
